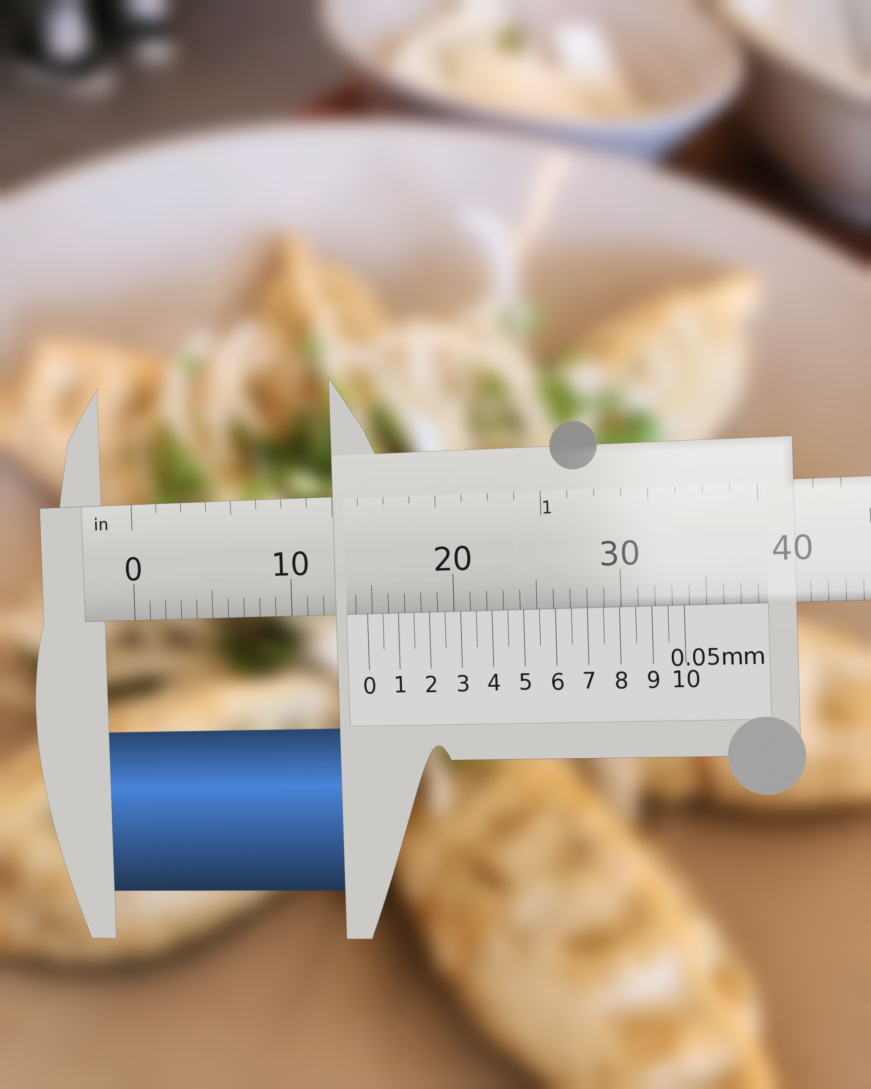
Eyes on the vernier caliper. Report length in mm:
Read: 14.7 mm
